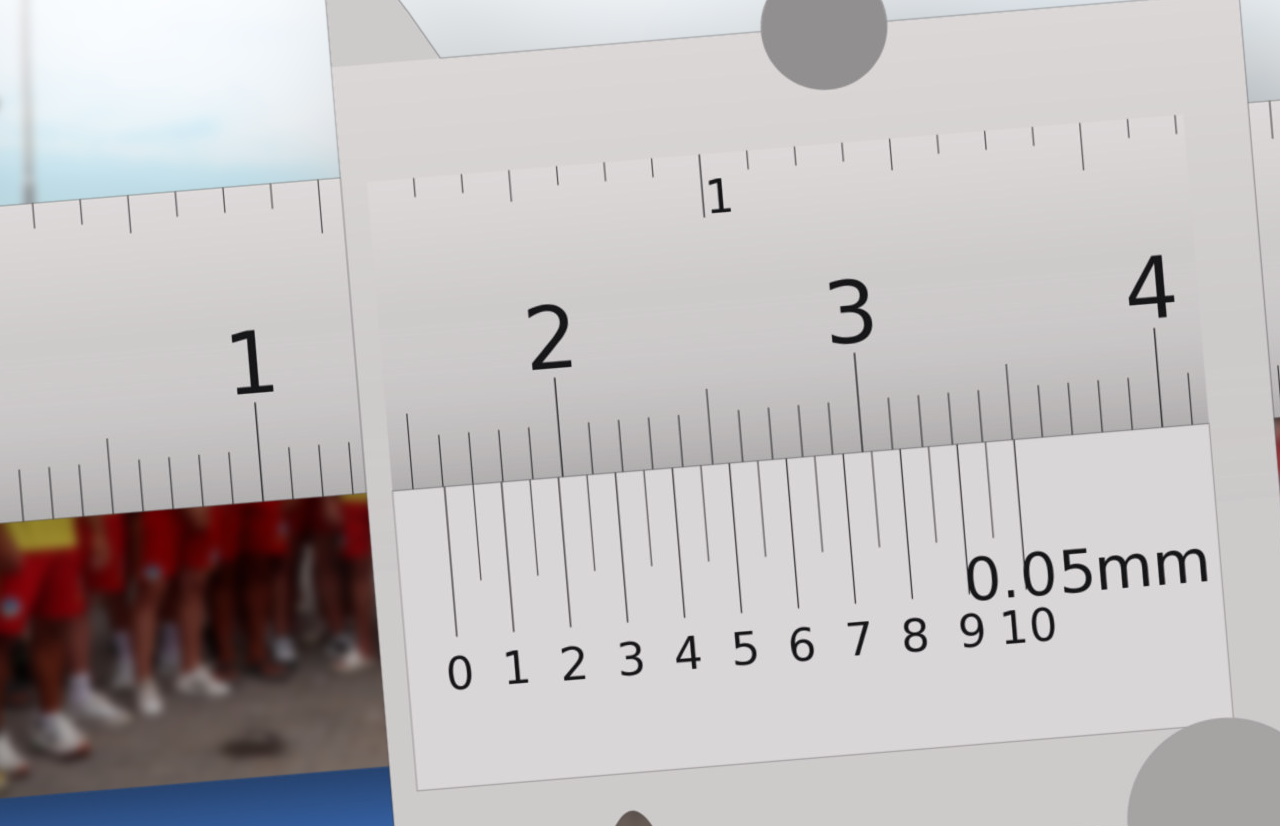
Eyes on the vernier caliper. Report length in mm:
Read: 16.05 mm
